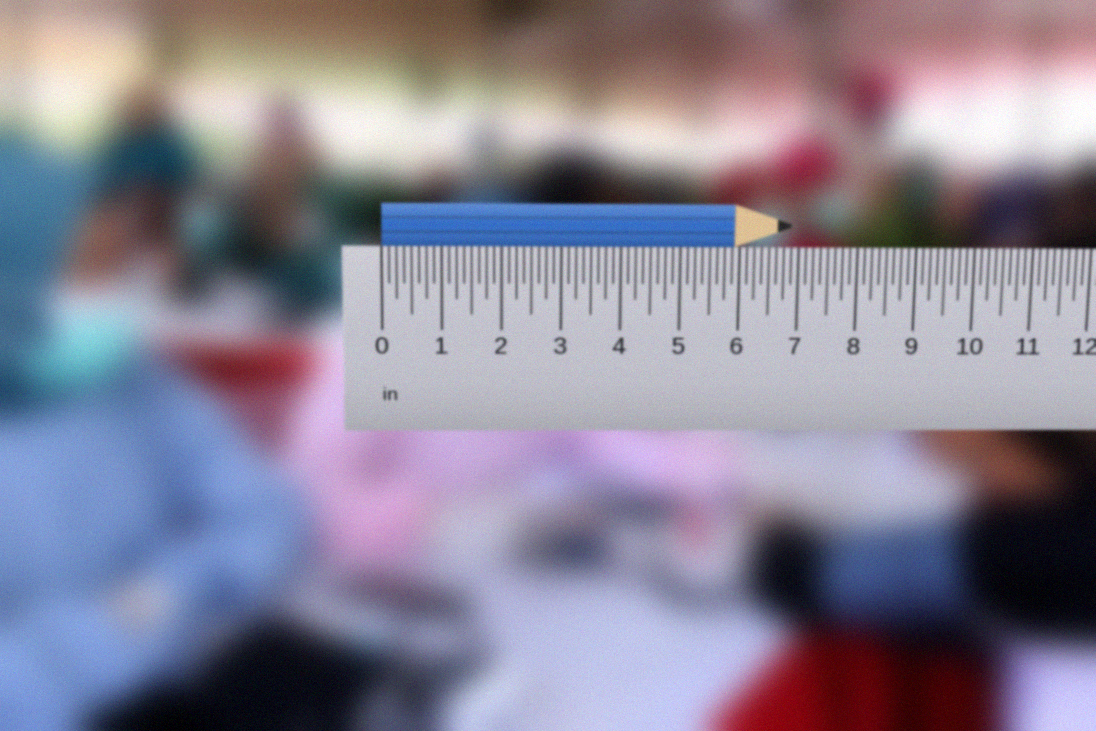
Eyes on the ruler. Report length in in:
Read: 6.875 in
